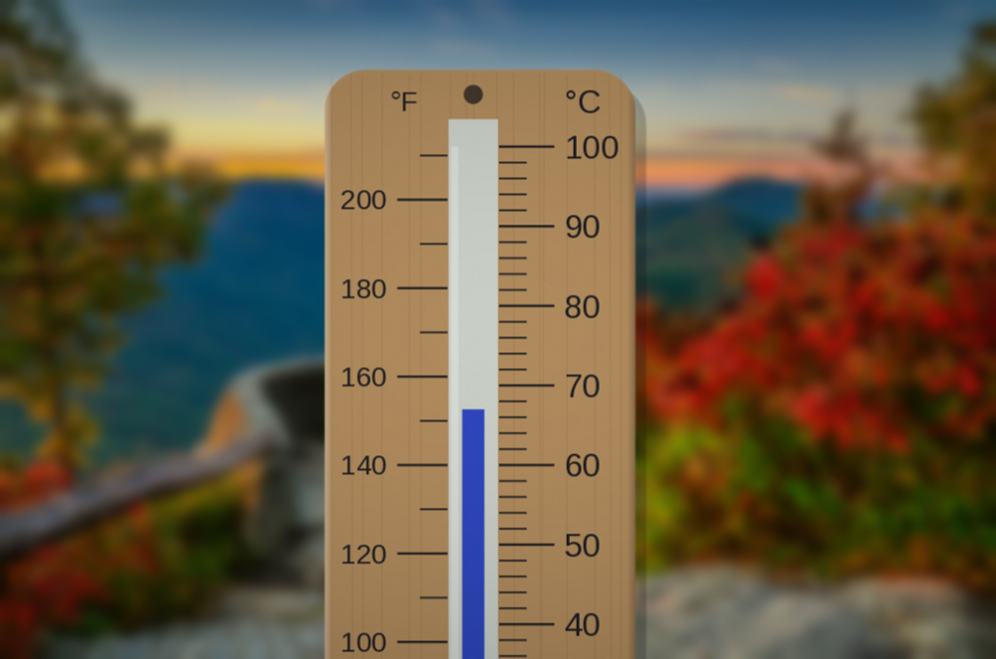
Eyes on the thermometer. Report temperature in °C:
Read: 67 °C
